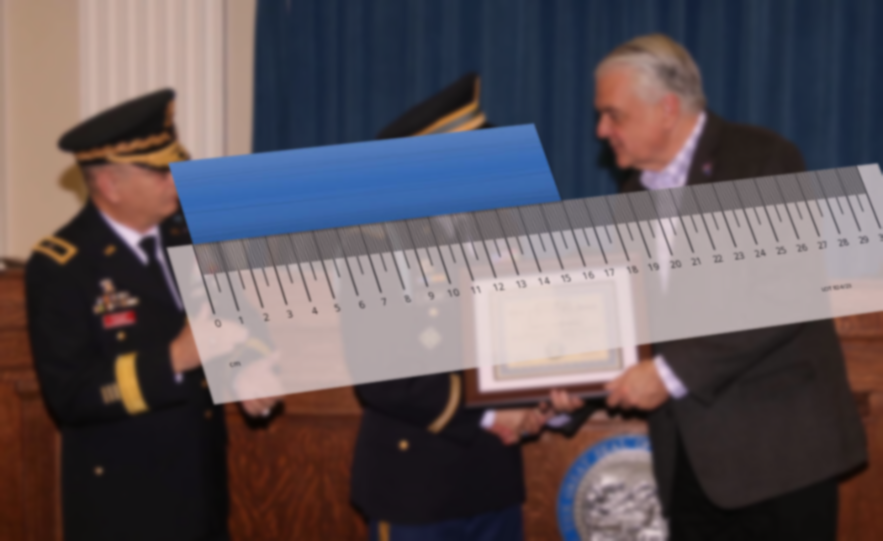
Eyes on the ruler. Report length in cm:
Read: 16 cm
